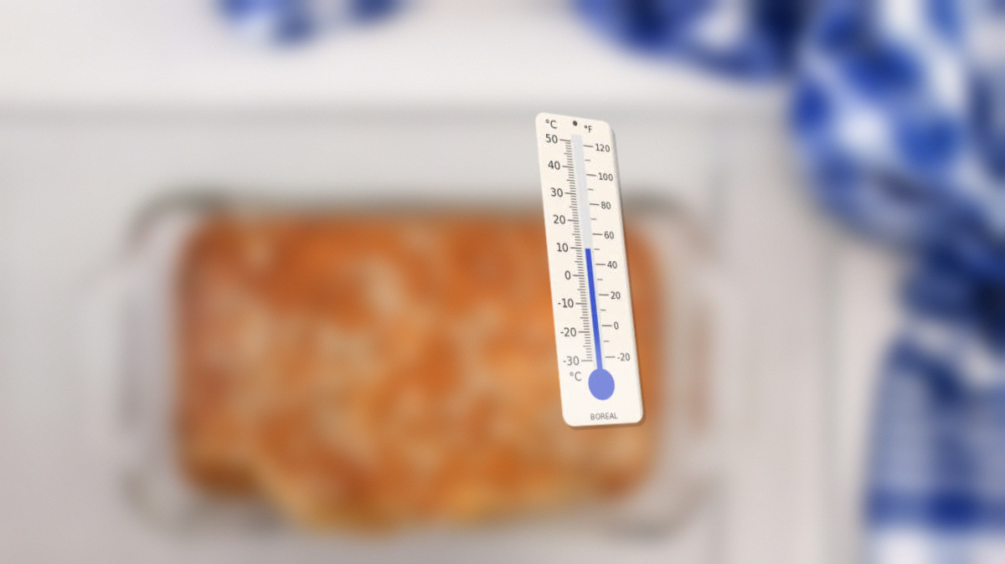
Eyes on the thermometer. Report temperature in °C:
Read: 10 °C
